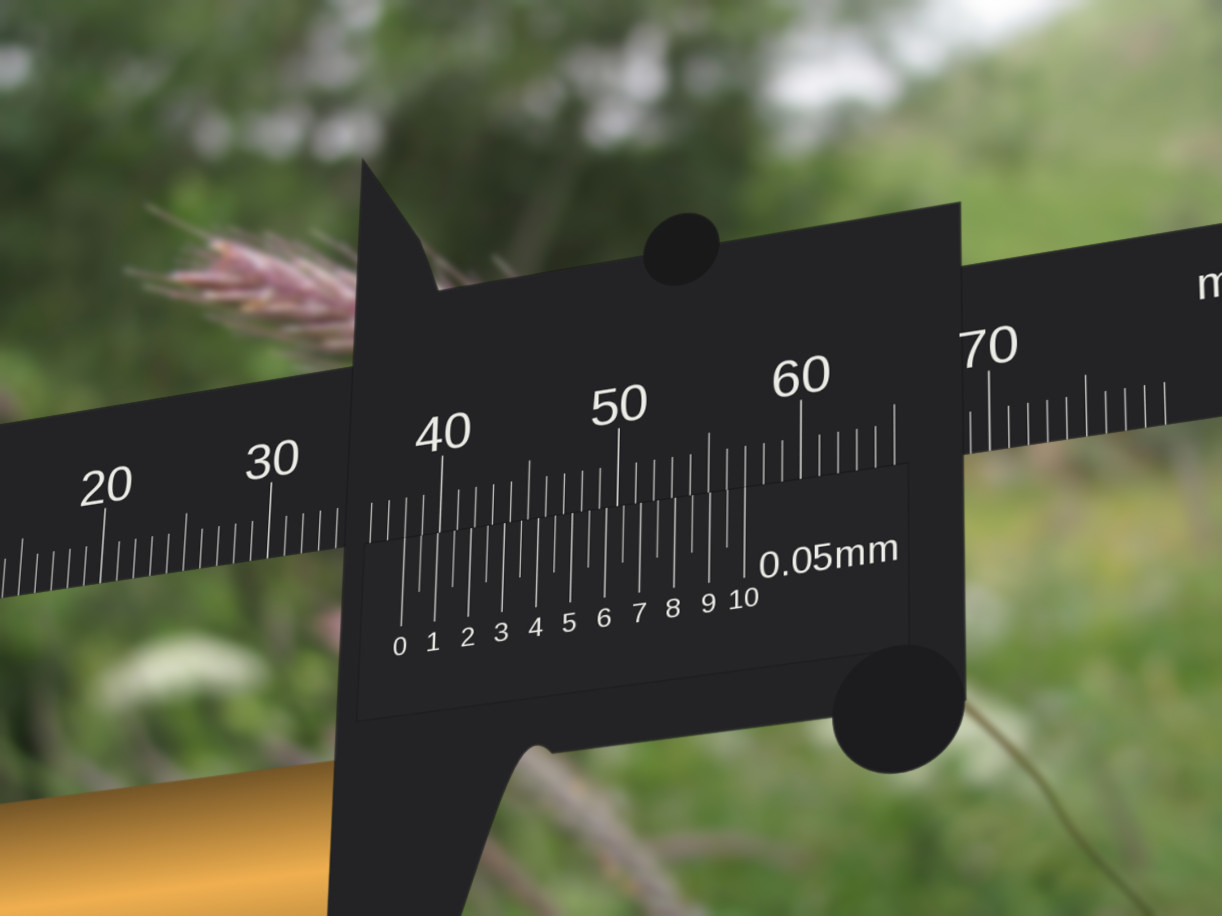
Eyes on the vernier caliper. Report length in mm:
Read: 38.0 mm
